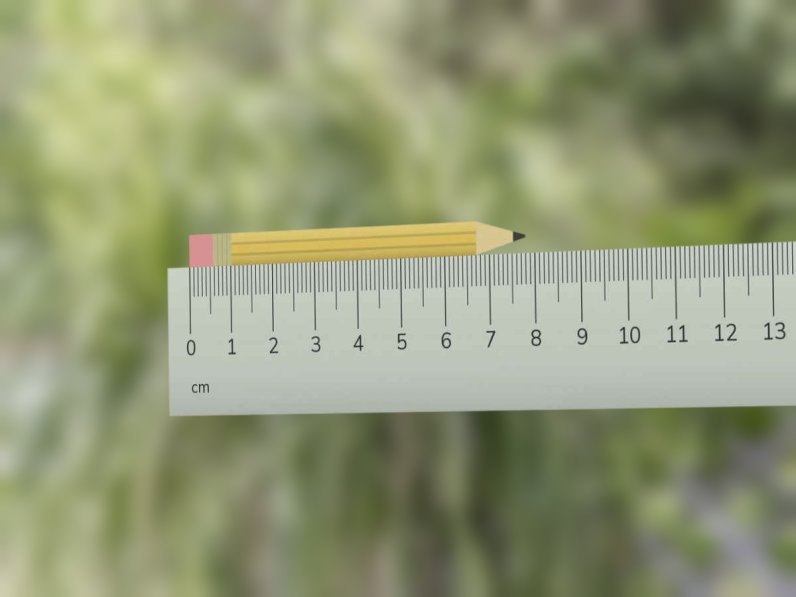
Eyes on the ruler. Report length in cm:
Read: 7.8 cm
